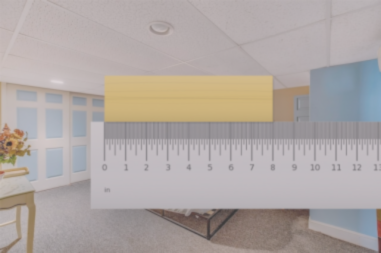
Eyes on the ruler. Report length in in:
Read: 8 in
